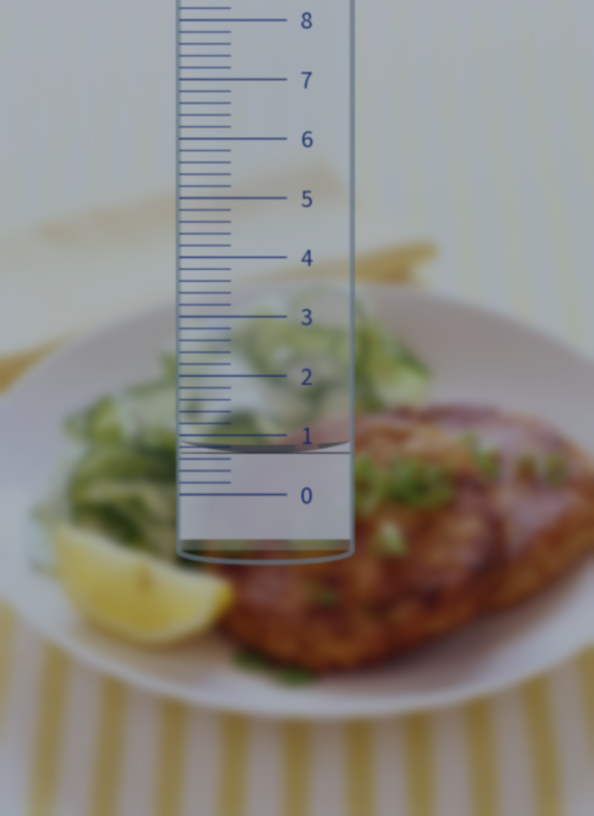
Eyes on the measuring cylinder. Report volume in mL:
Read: 0.7 mL
